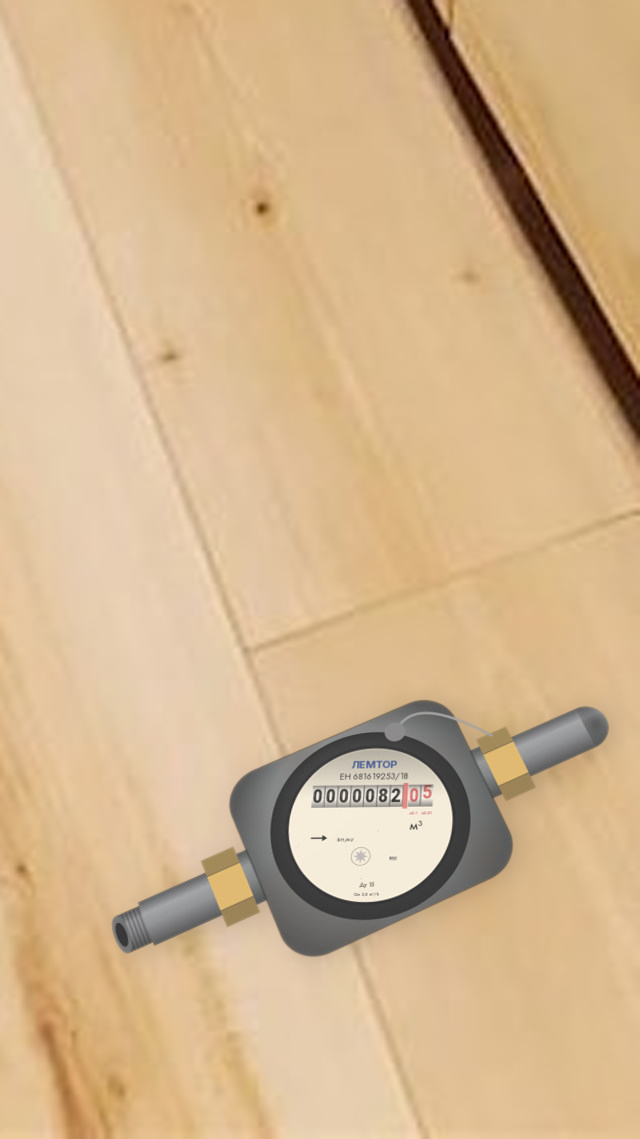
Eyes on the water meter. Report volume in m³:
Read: 82.05 m³
